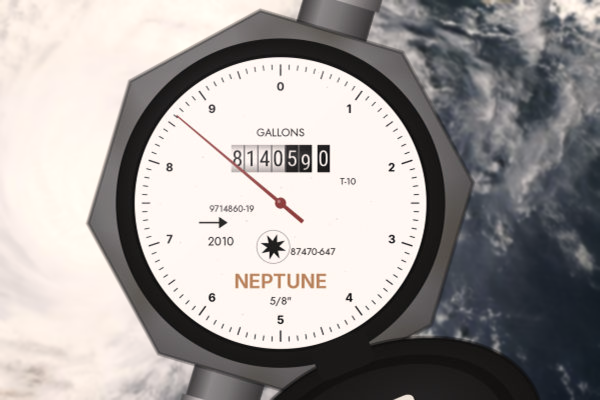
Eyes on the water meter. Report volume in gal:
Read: 8140588.6 gal
